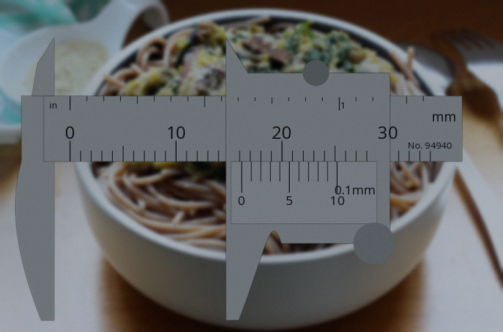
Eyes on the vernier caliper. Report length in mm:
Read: 16.2 mm
